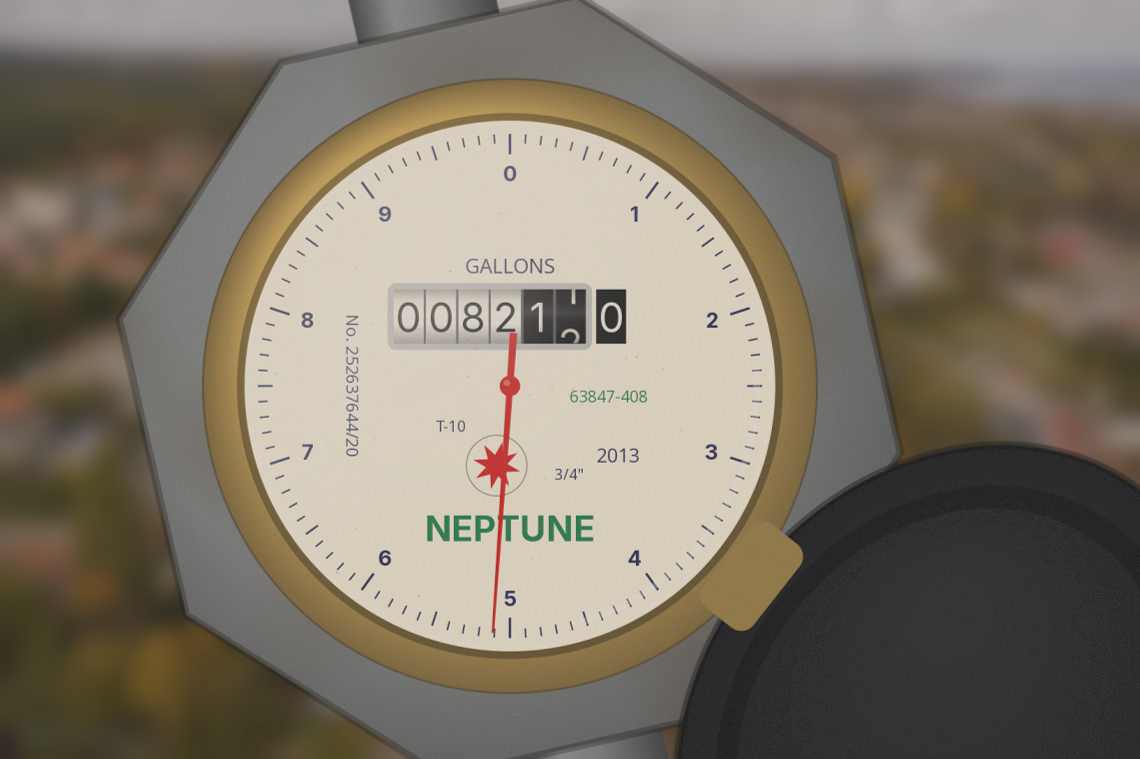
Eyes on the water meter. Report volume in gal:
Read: 82115.1 gal
